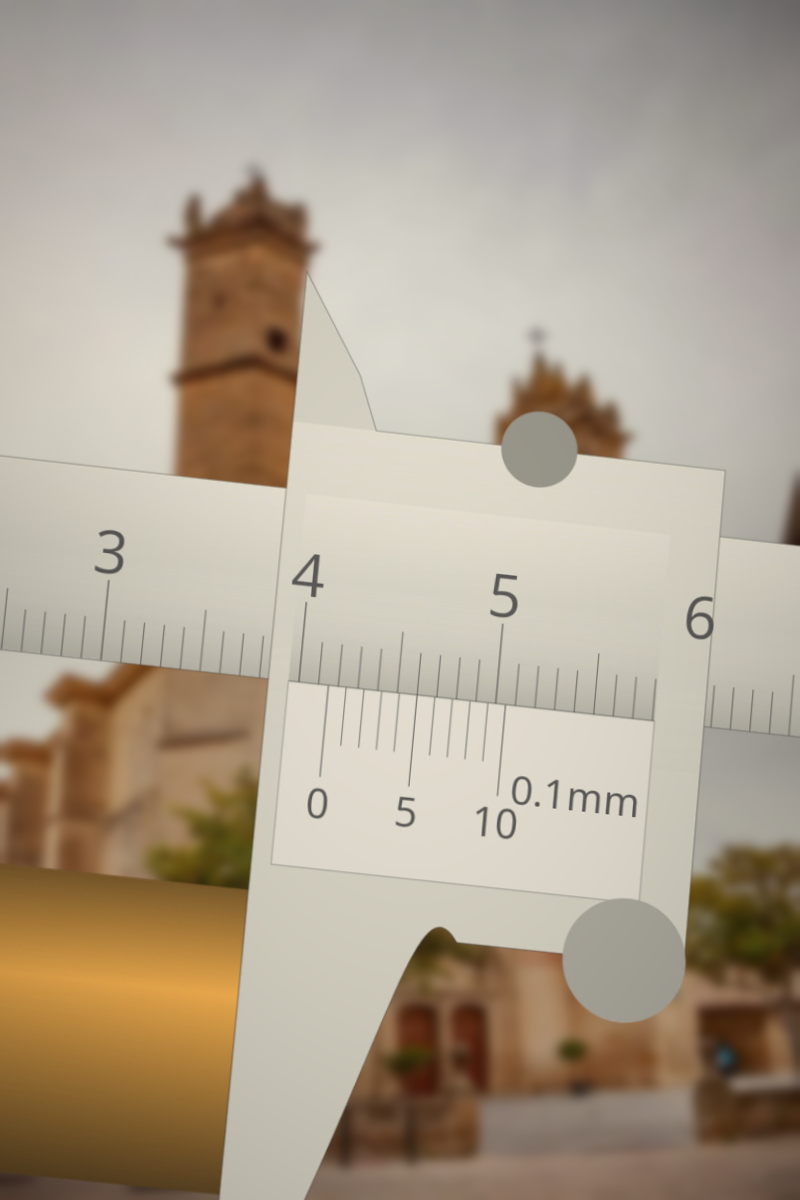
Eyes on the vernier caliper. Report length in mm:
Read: 41.5 mm
